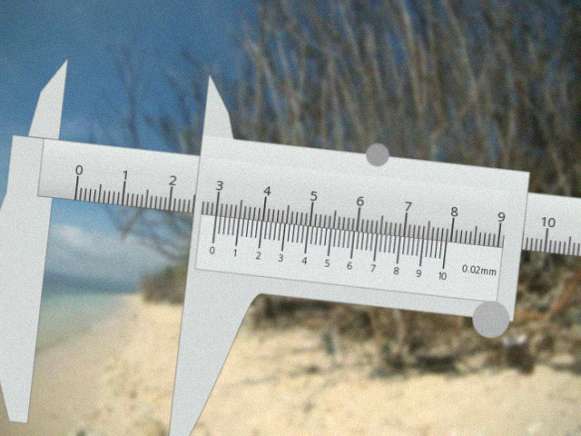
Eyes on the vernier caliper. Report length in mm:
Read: 30.0 mm
